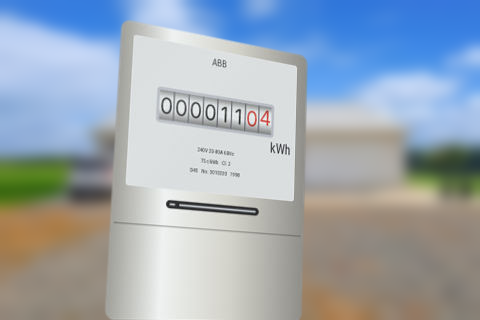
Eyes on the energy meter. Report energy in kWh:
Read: 11.04 kWh
